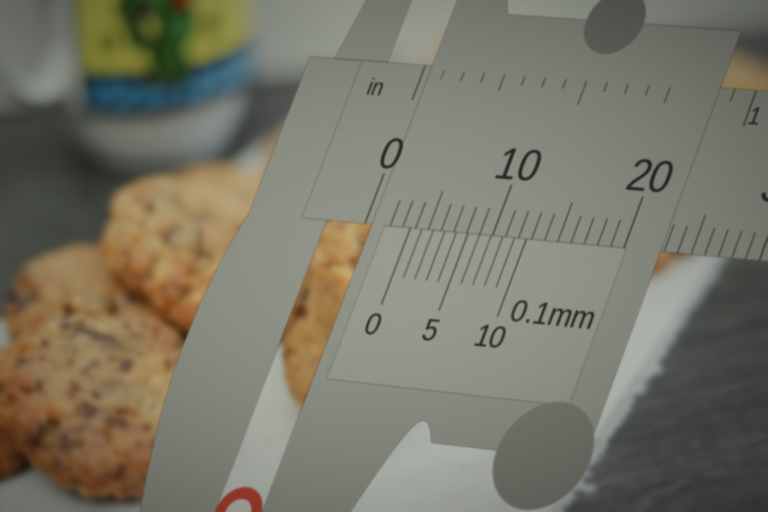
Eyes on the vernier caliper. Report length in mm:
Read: 3.6 mm
